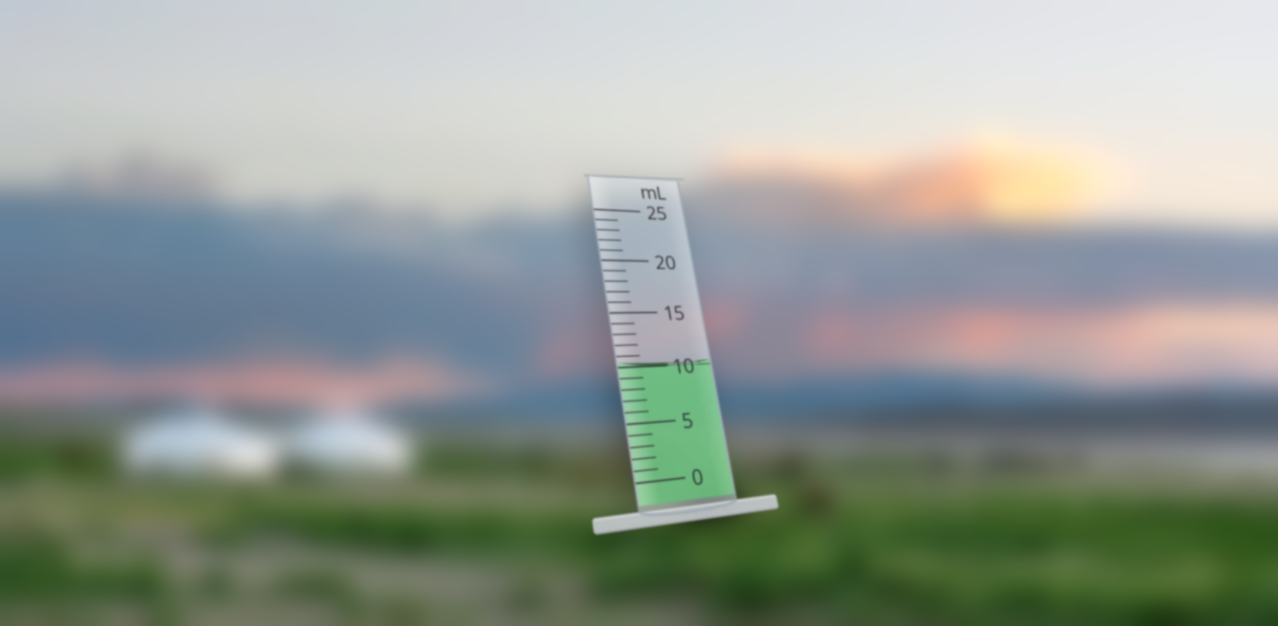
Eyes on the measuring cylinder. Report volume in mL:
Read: 10 mL
